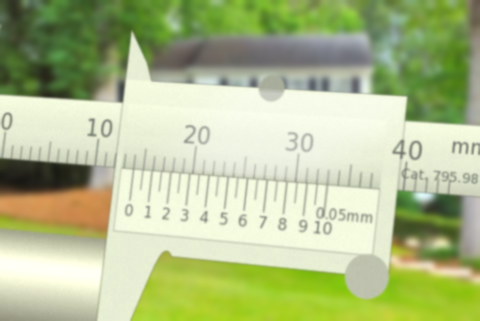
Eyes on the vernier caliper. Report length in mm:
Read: 14.0 mm
